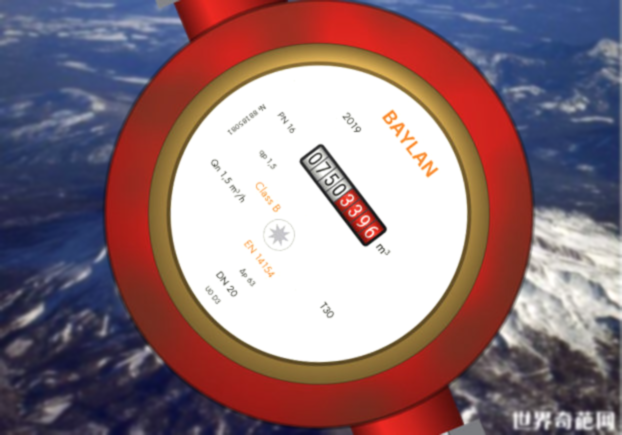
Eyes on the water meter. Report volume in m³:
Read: 750.3396 m³
